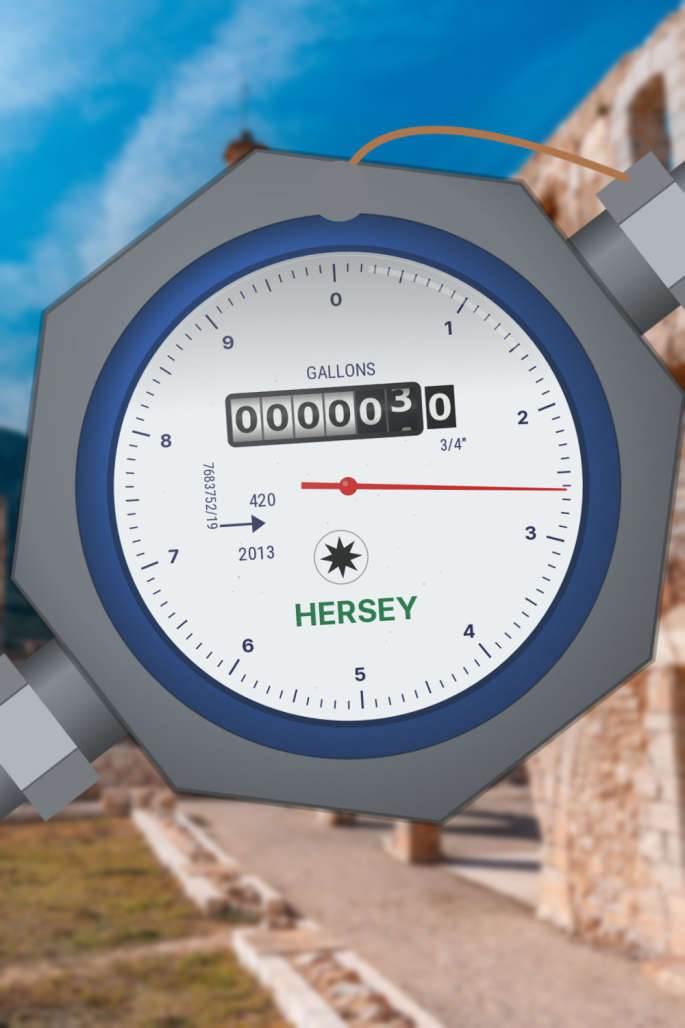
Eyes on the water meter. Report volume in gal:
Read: 32.6 gal
